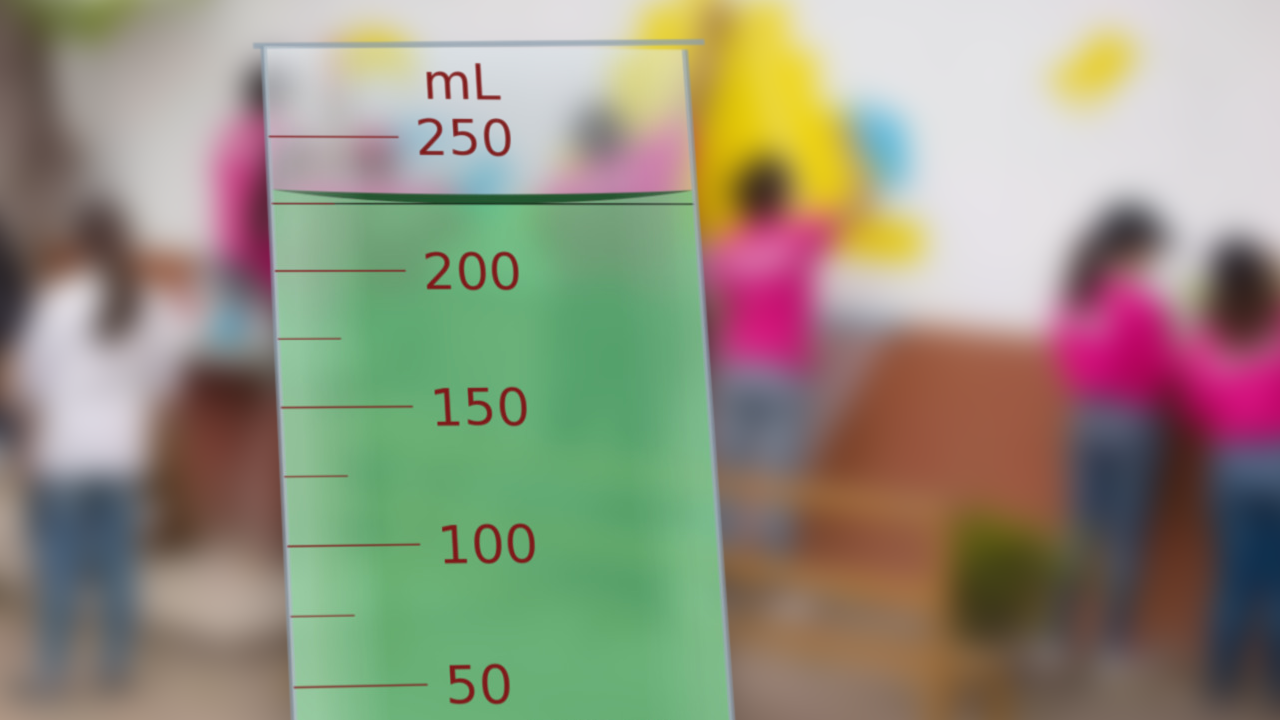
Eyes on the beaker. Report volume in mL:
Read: 225 mL
